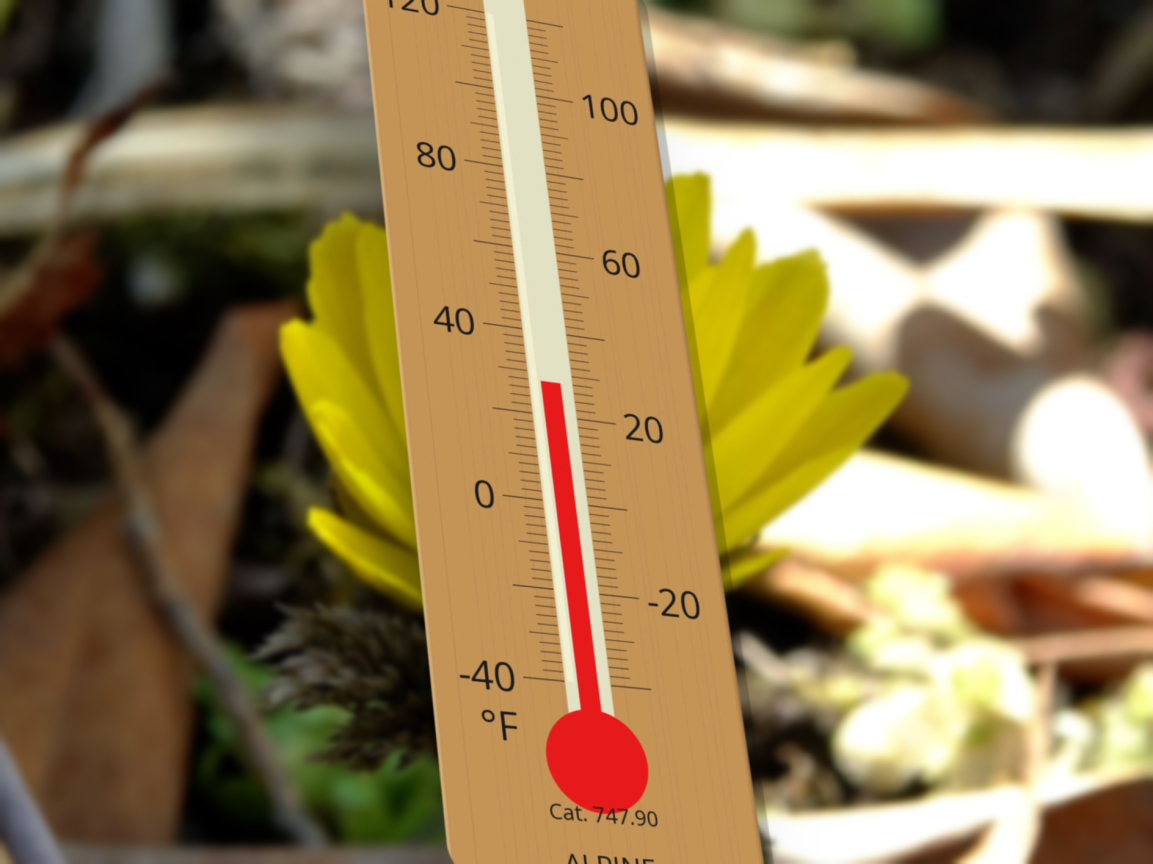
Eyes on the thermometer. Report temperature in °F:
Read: 28 °F
